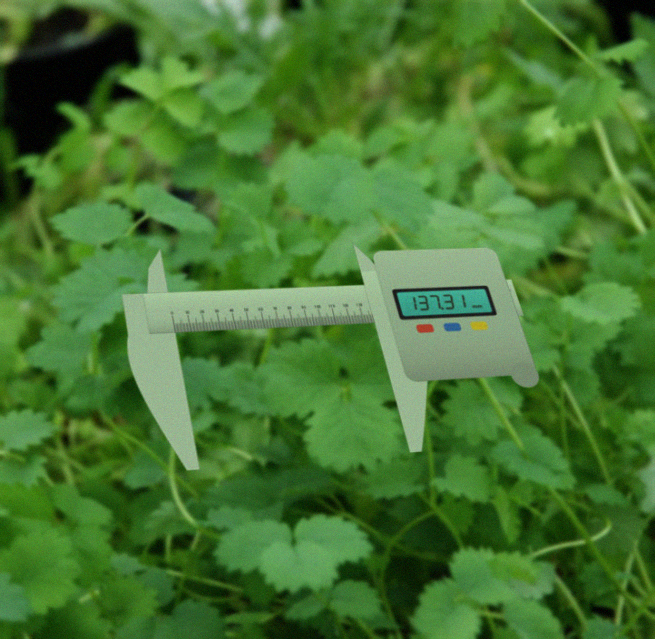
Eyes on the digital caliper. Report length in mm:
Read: 137.31 mm
